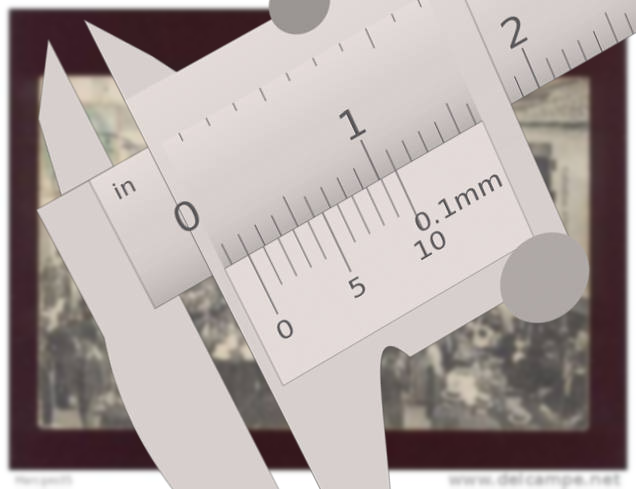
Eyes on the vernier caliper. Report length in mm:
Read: 2.0 mm
